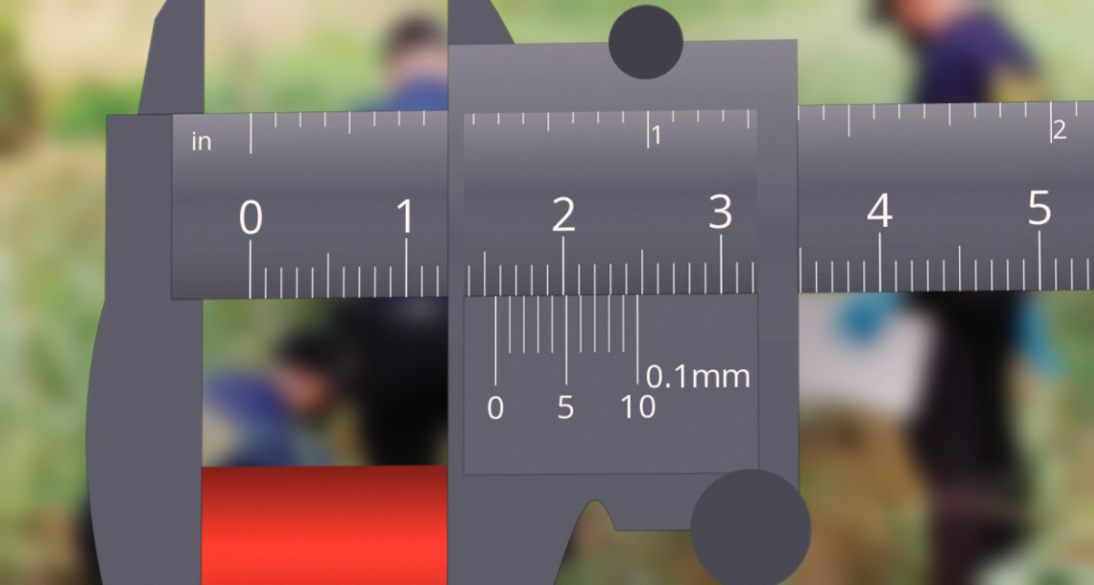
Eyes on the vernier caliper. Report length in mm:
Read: 15.7 mm
